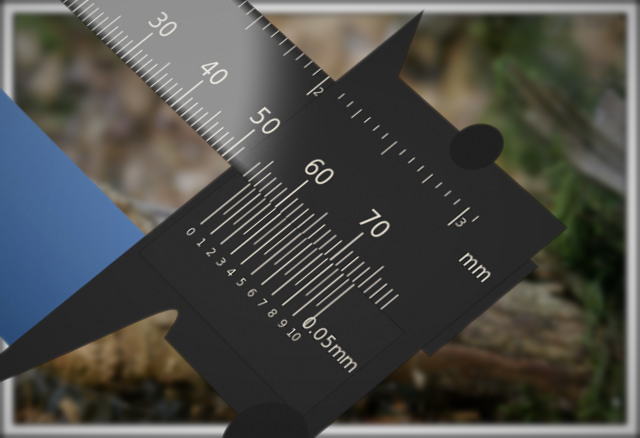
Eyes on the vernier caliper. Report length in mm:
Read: 55.4 mm
